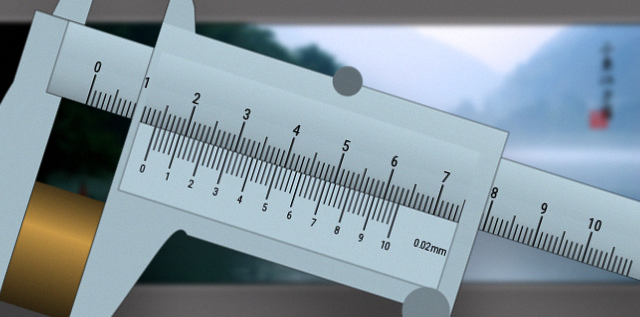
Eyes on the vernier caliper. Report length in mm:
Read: 14.0 mm
